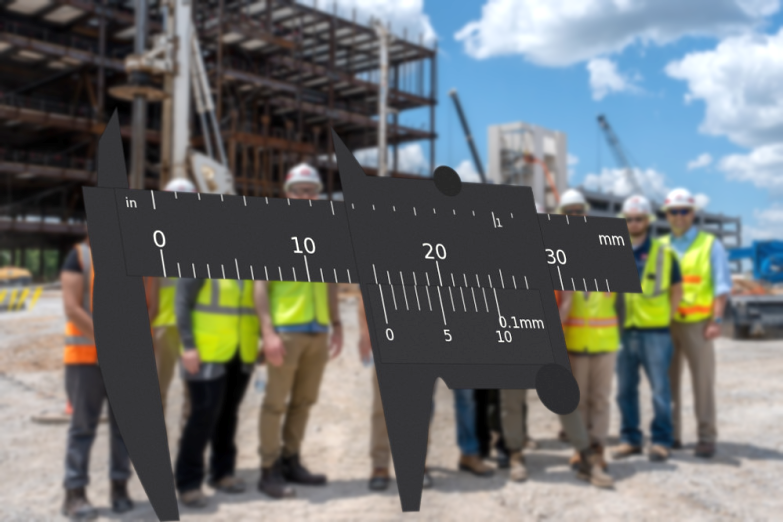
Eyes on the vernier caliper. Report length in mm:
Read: 15.2 mm
